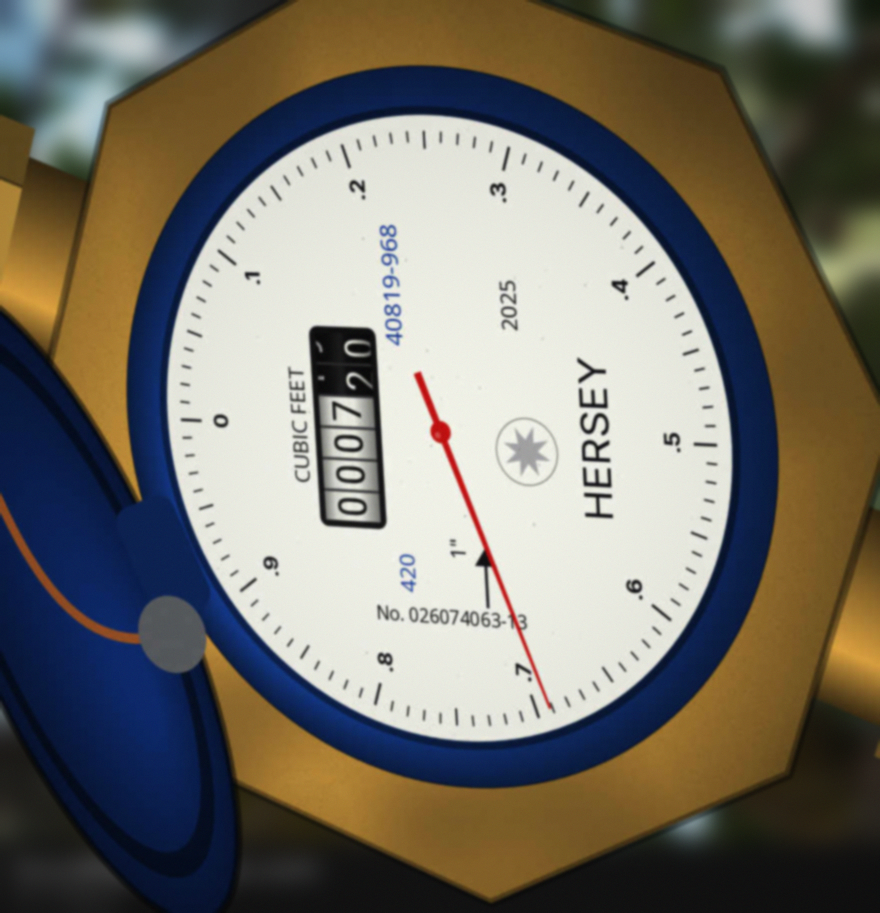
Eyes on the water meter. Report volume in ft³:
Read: 719.69 ft³
